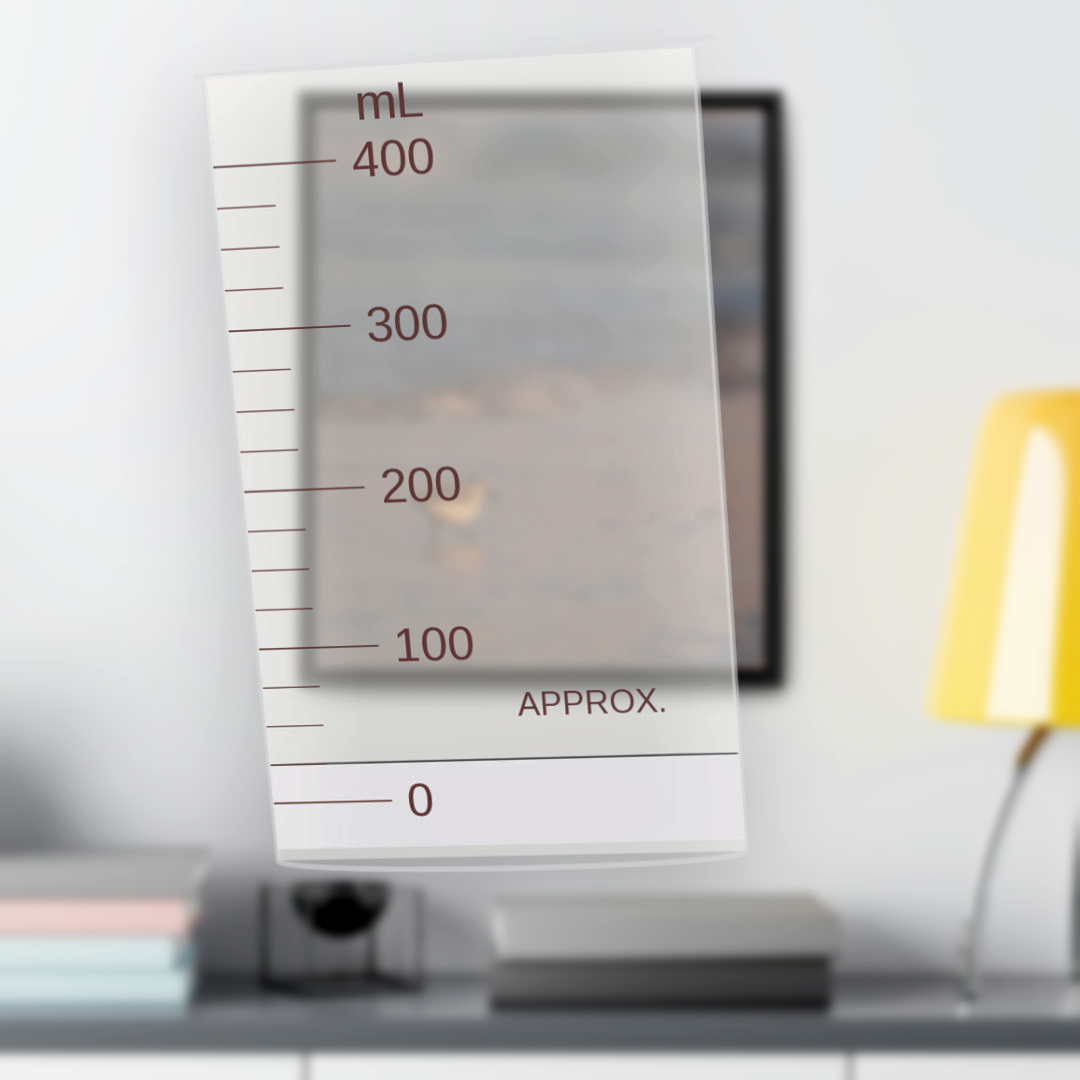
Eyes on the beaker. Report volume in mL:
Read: 25 mL
